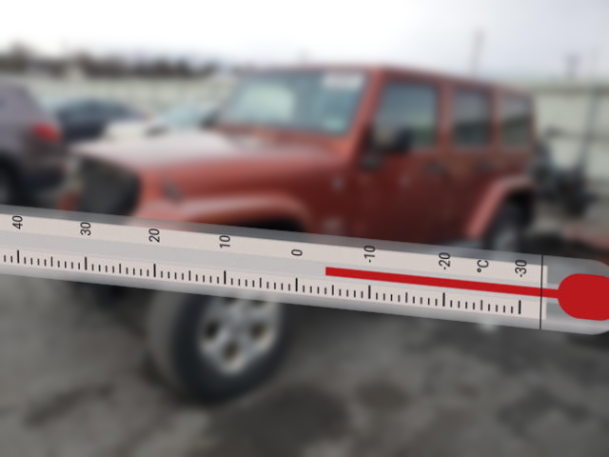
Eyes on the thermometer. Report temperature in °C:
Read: -4 °C
